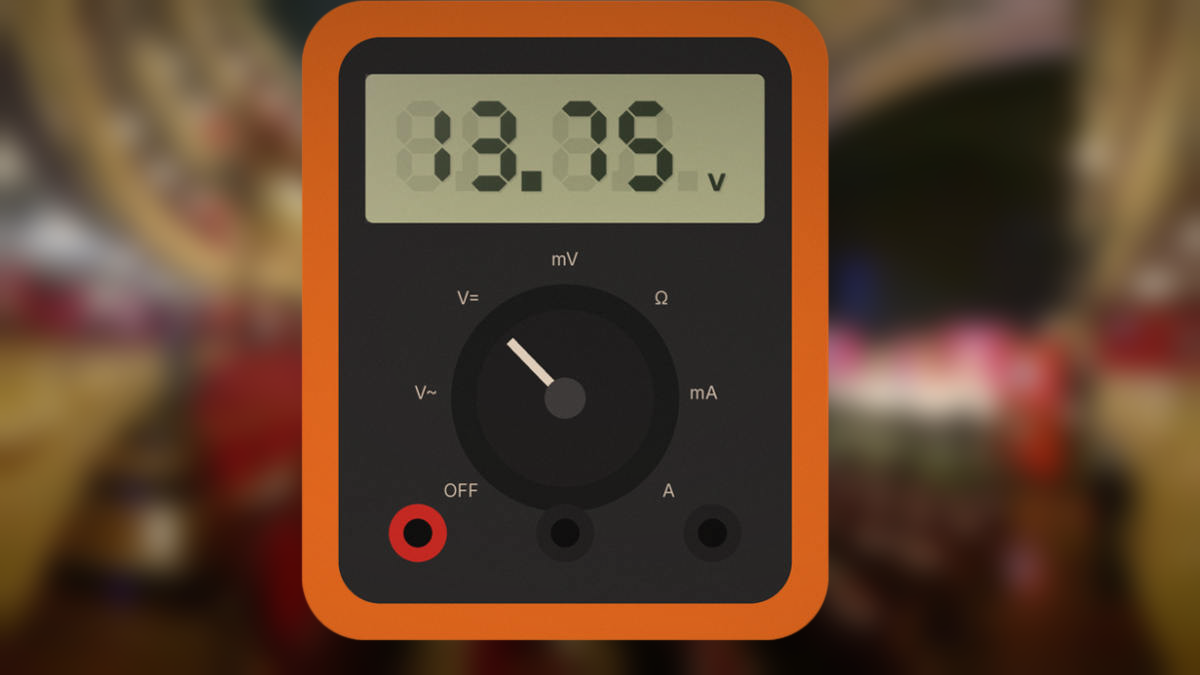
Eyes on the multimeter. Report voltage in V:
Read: 13.75 V
